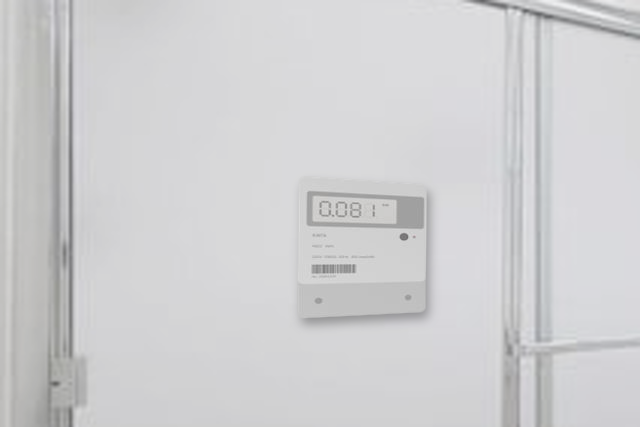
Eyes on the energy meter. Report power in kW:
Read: 0.081 kW
